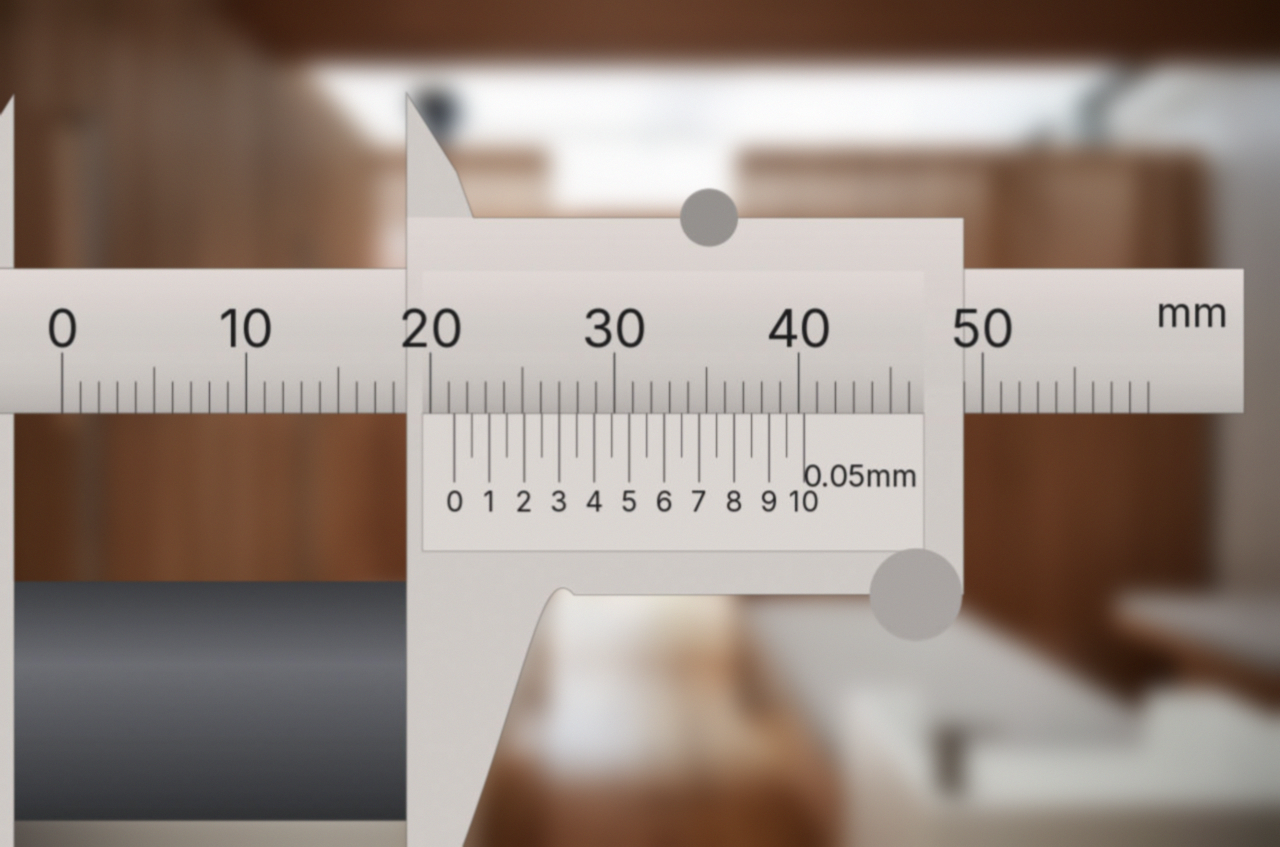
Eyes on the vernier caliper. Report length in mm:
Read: 21.3 mm
